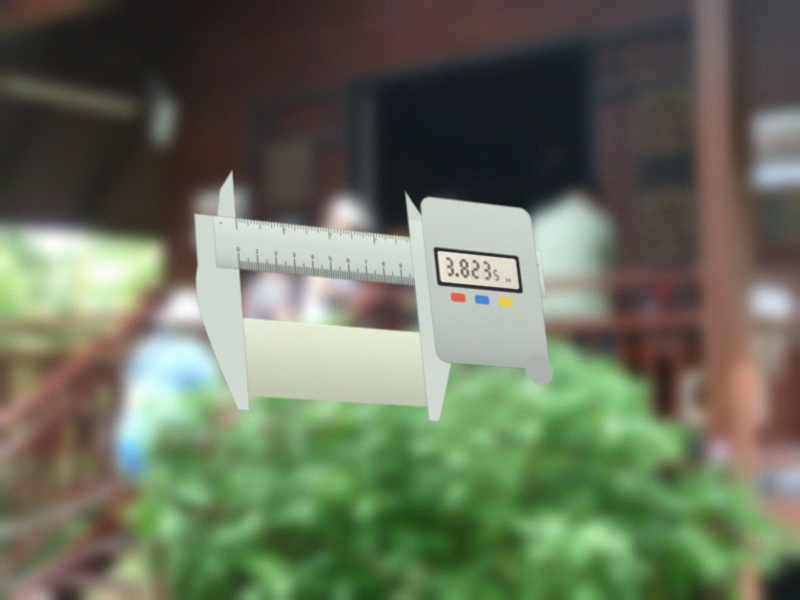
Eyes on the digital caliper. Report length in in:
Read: 3.8235 in
